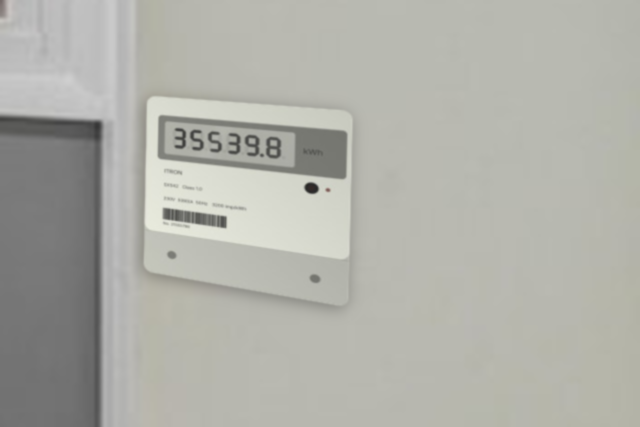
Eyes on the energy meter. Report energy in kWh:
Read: 35539.8 kWh
